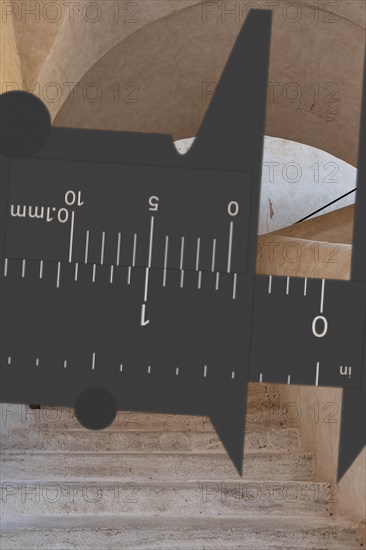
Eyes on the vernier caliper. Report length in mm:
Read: 5.4 mm
